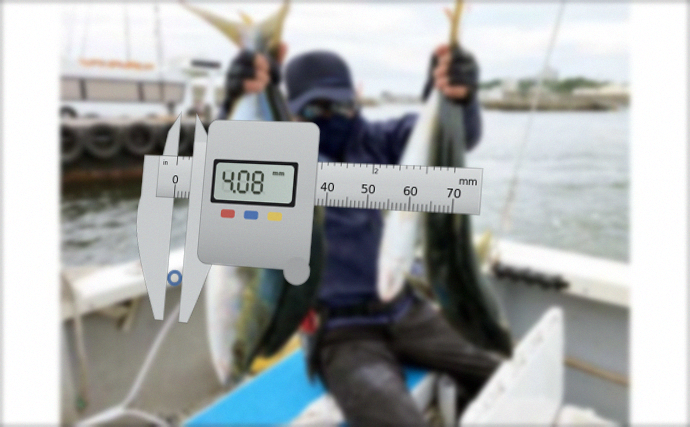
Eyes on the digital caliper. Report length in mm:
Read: 4.08 mm
